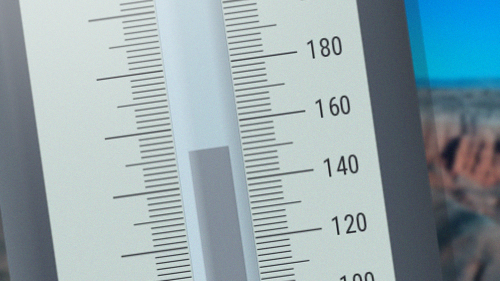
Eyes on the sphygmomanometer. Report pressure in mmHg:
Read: 152 mmHg
